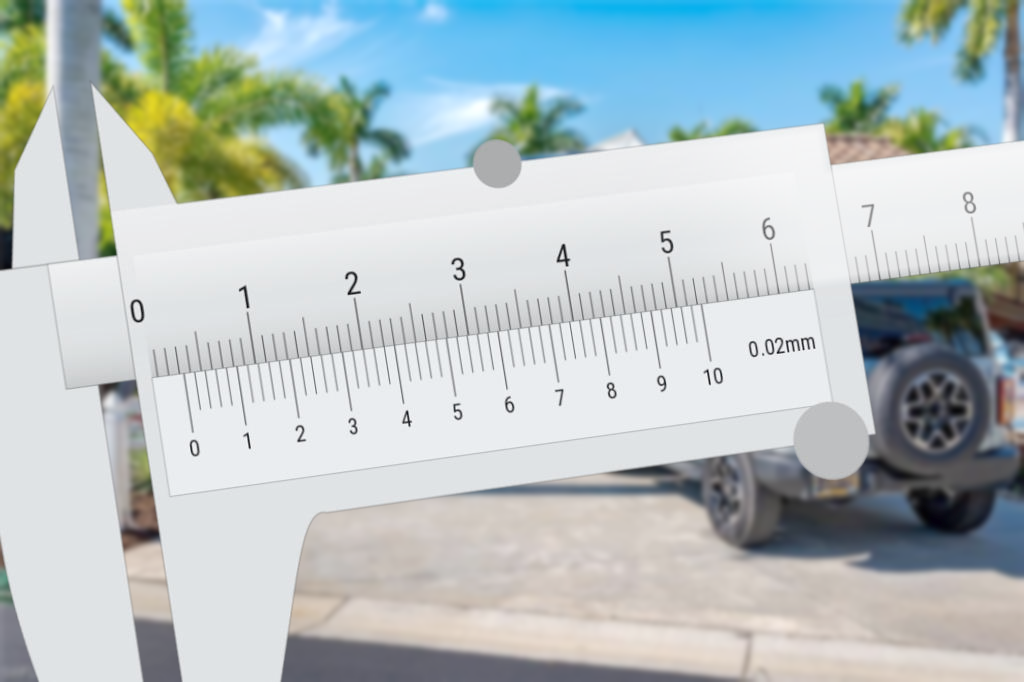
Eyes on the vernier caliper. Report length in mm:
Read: 3.4 mm
